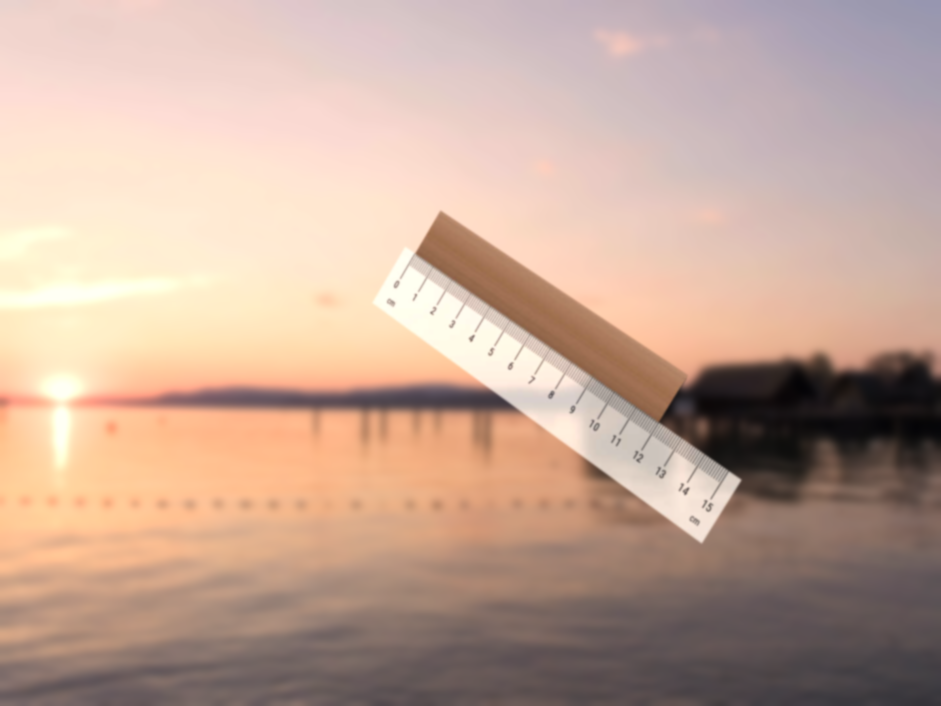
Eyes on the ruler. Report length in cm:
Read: 12 cm
